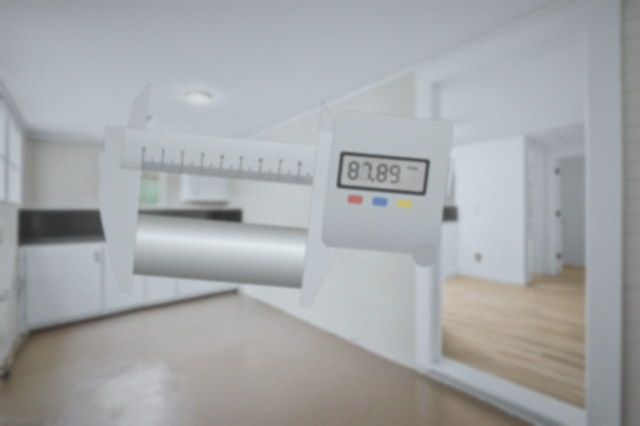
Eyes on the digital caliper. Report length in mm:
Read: 87.89 mm
